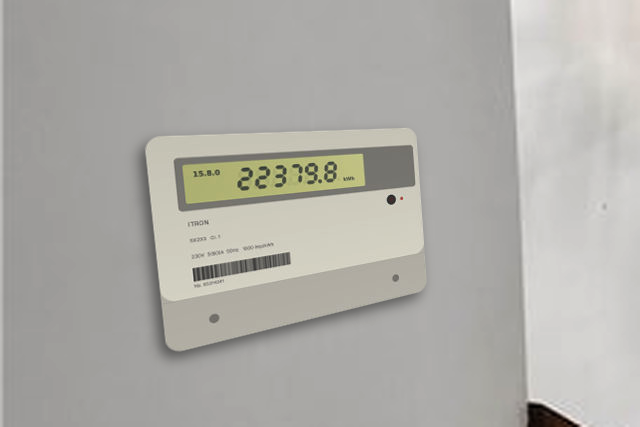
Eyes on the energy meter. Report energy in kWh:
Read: 22379.8 kWh
